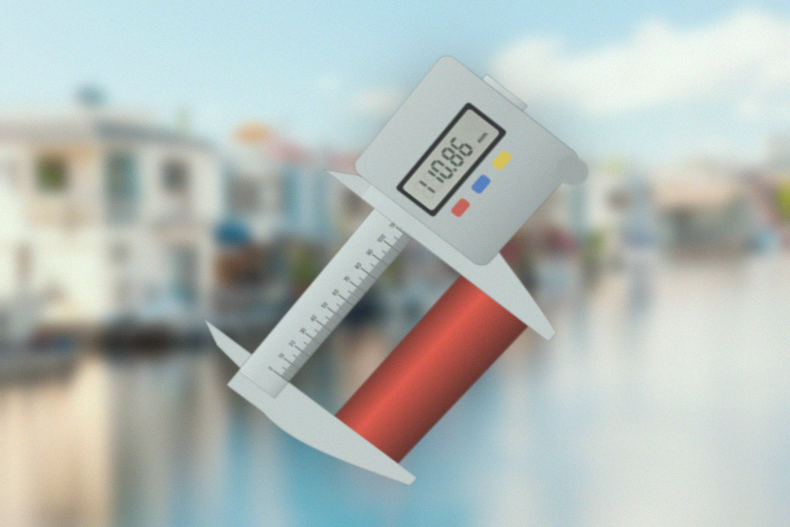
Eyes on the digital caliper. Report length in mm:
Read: 110.86 mm
